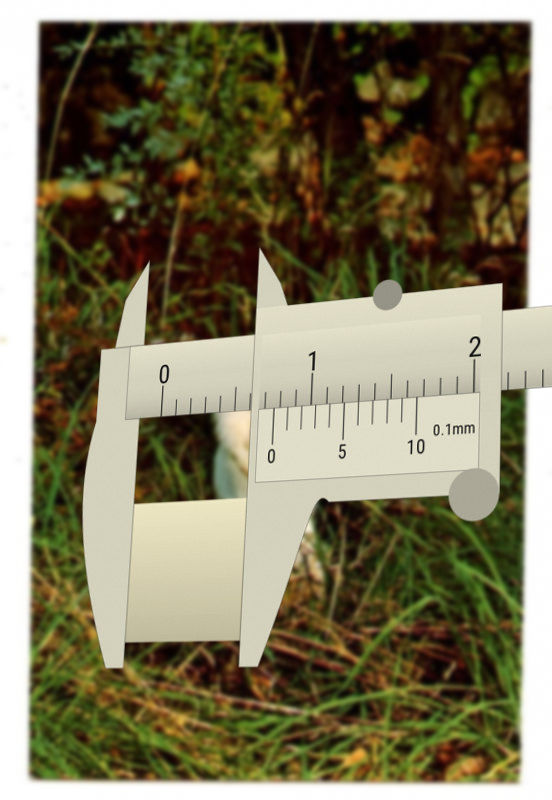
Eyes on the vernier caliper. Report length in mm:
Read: 7.6 mm
